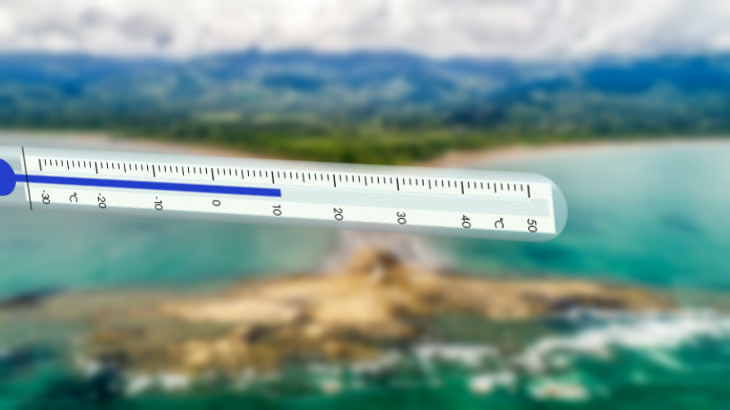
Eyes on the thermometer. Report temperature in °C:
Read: 11 °C
